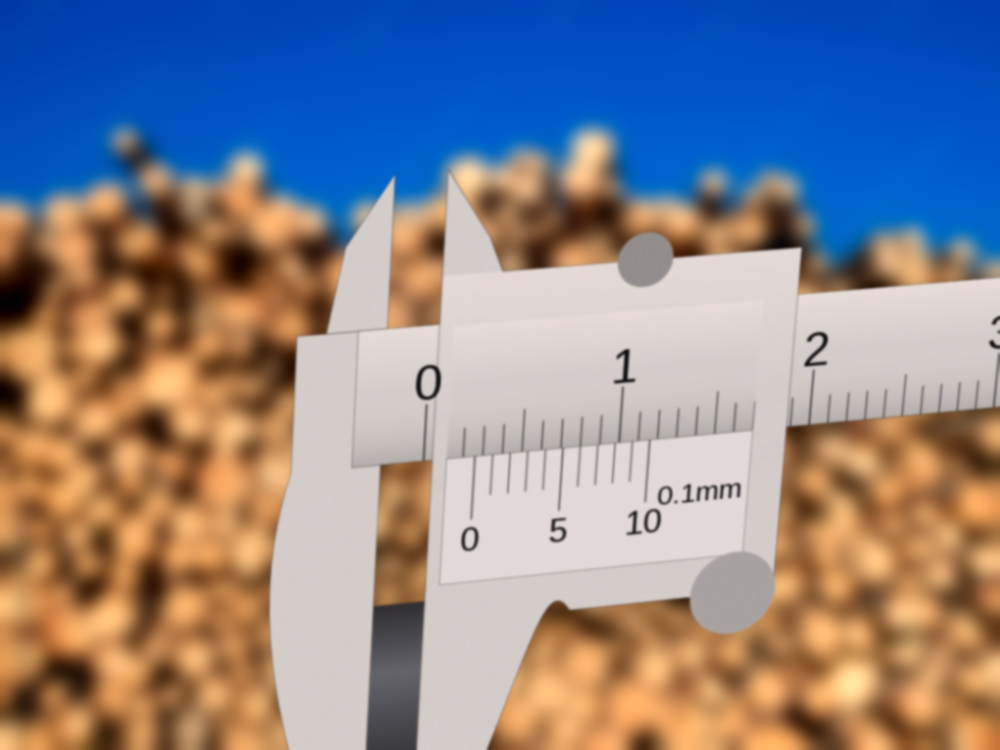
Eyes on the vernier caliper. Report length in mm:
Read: 2.6 mm
